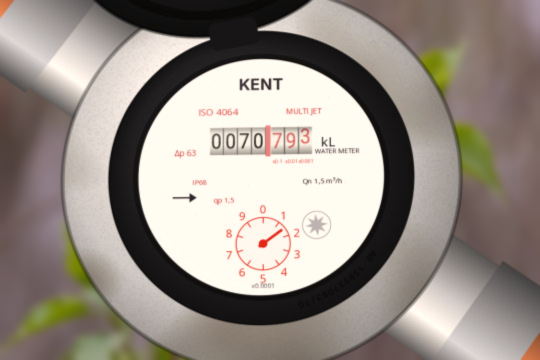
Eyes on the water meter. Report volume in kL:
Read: 70.7931 kL
